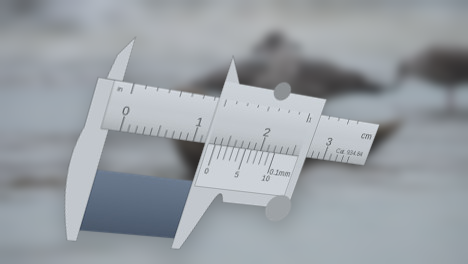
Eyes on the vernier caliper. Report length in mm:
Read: 13.2 mm
